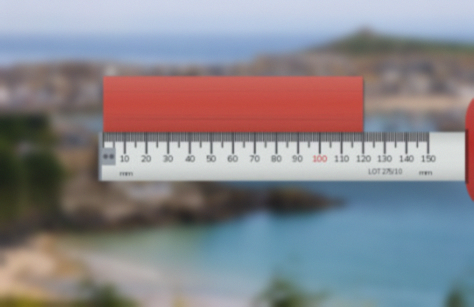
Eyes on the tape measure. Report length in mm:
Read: 120 mm
